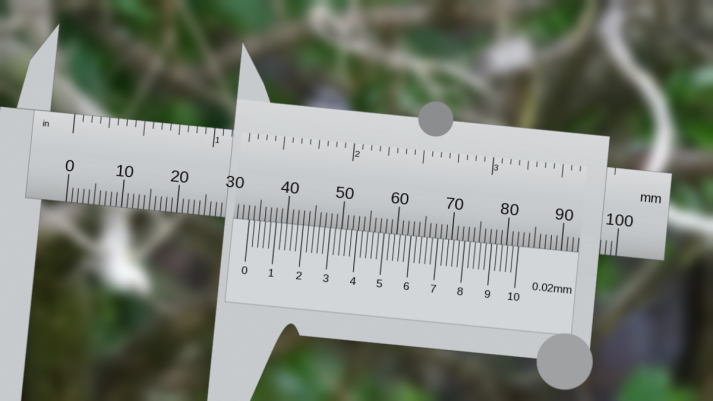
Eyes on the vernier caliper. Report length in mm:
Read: 33.2 mm
